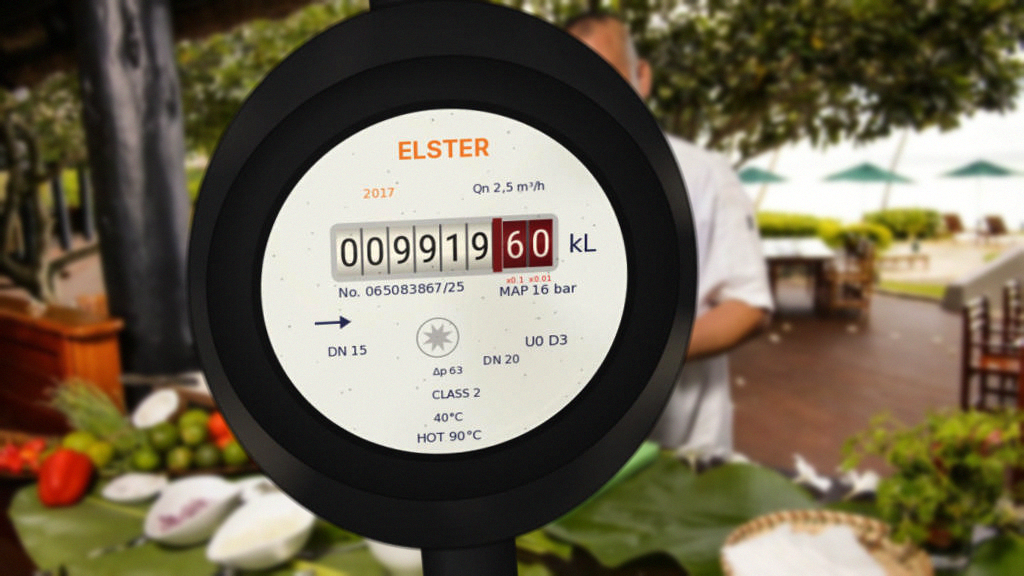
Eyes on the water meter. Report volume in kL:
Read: 9919.60 kL
